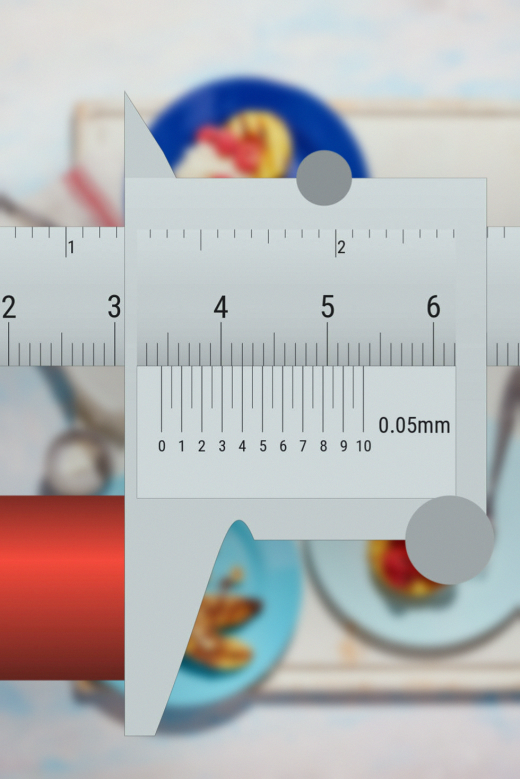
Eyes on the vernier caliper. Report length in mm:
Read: 34.4 mm
